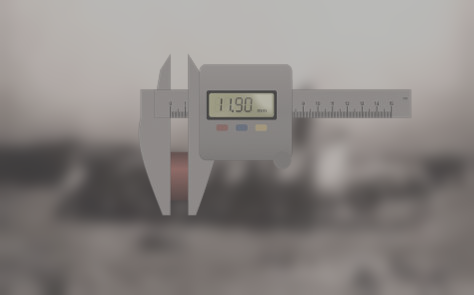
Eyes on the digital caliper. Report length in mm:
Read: 11.90 mm
